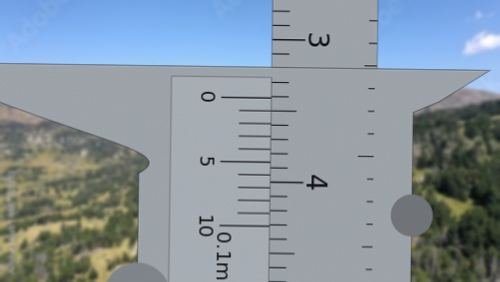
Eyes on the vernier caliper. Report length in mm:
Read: 34.1 mm
